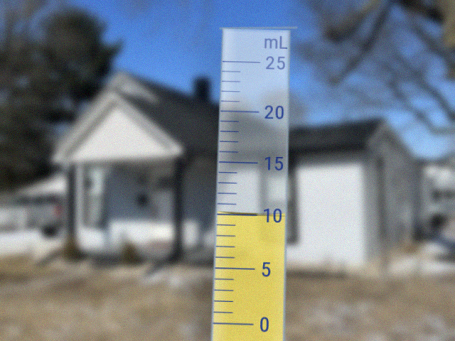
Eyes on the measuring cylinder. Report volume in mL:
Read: 10 mL
